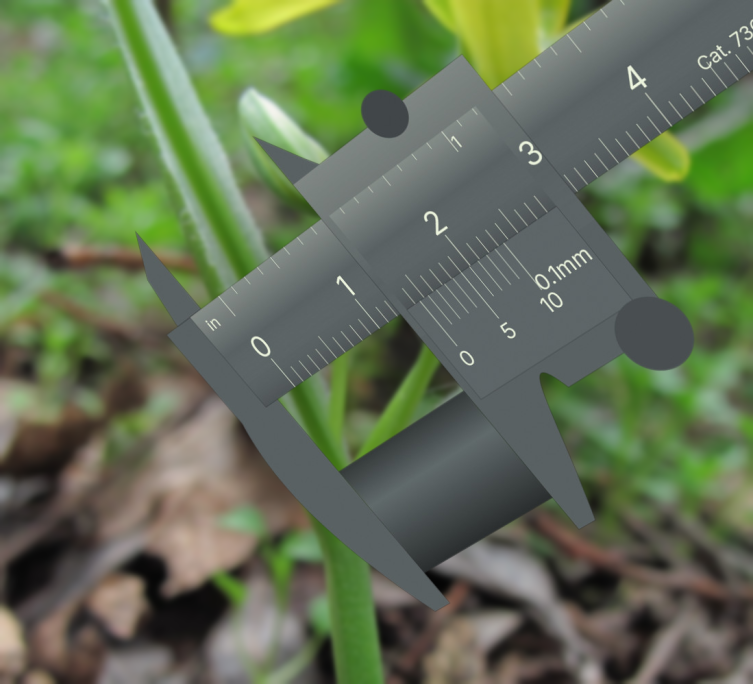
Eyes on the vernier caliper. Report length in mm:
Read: 14.5 mm
